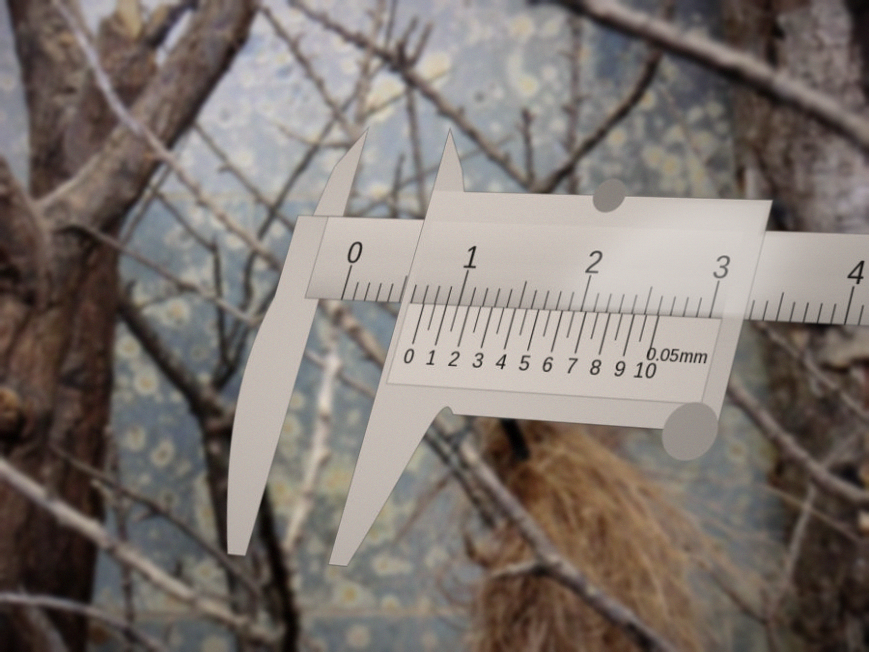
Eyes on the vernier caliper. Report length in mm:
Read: 7.1 mm
